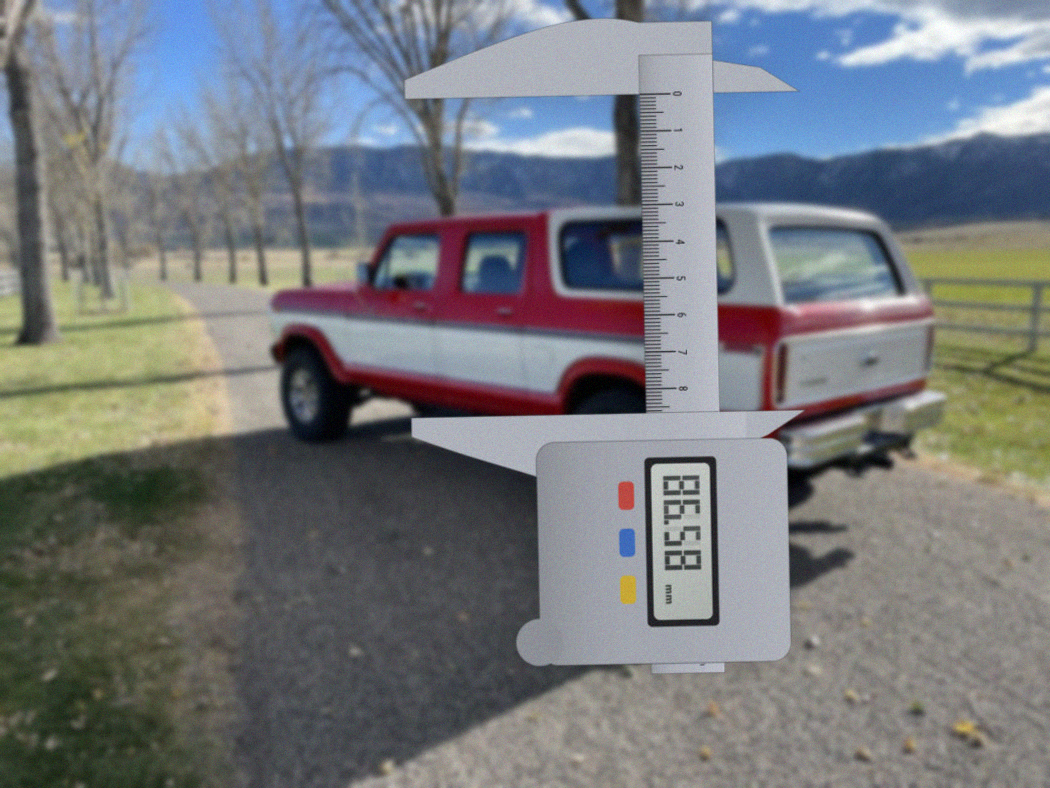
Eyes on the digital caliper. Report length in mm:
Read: 86.58 mm
